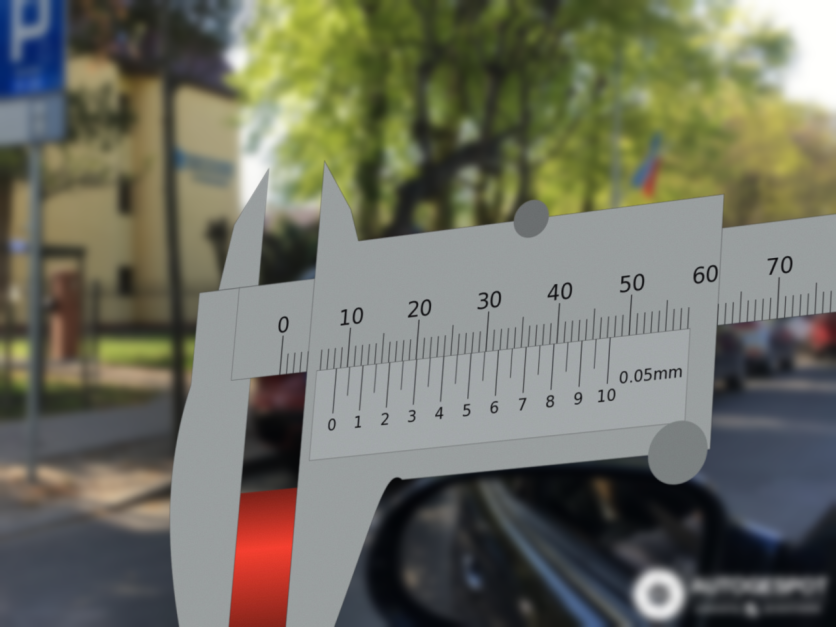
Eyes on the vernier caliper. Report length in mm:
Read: 8.4 mm
